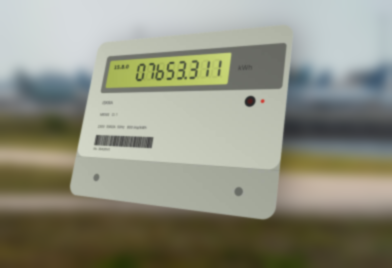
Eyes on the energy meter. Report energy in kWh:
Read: 7653.311 kWh
